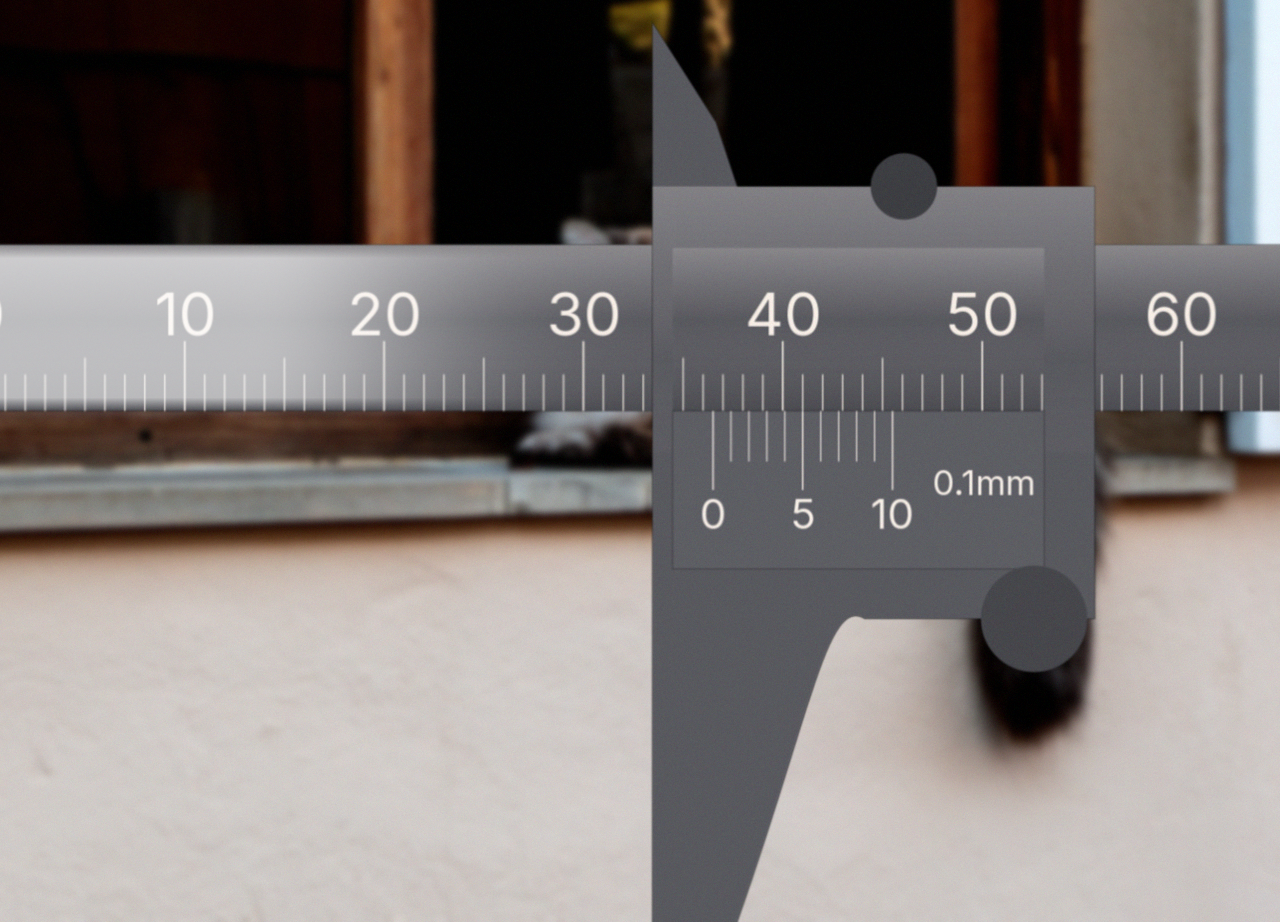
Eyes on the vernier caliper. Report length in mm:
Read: 36.5 mm
